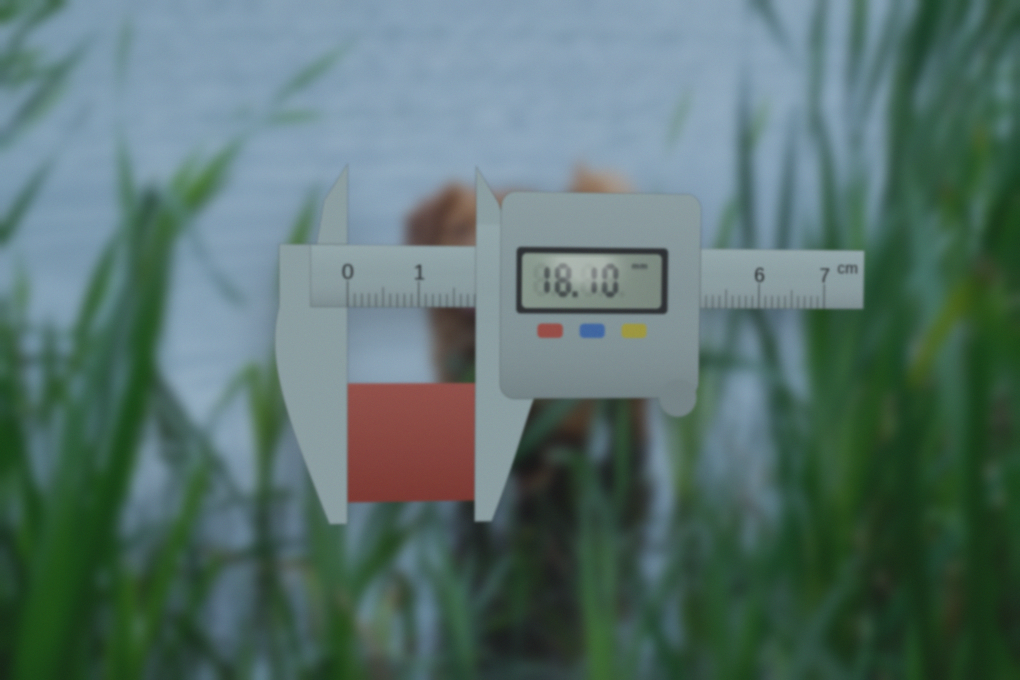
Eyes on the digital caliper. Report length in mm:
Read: 18.10 mm
